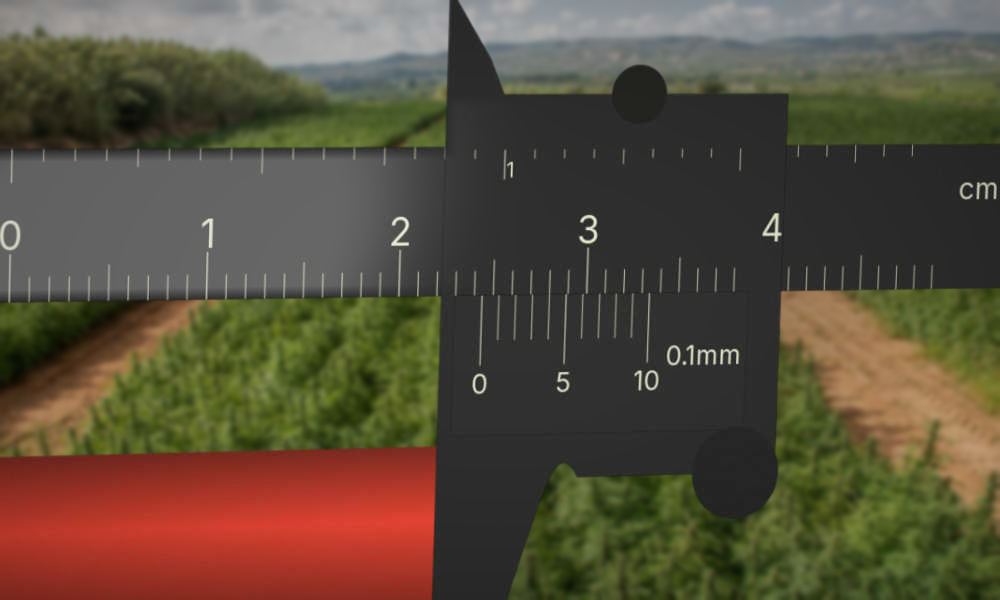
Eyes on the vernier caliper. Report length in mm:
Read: 24.4 mm
